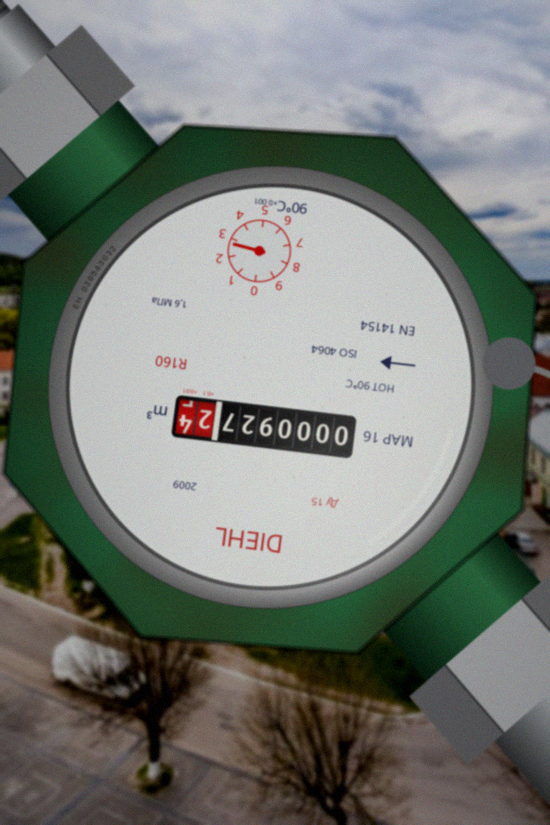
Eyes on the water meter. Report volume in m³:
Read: 927.242 m³
